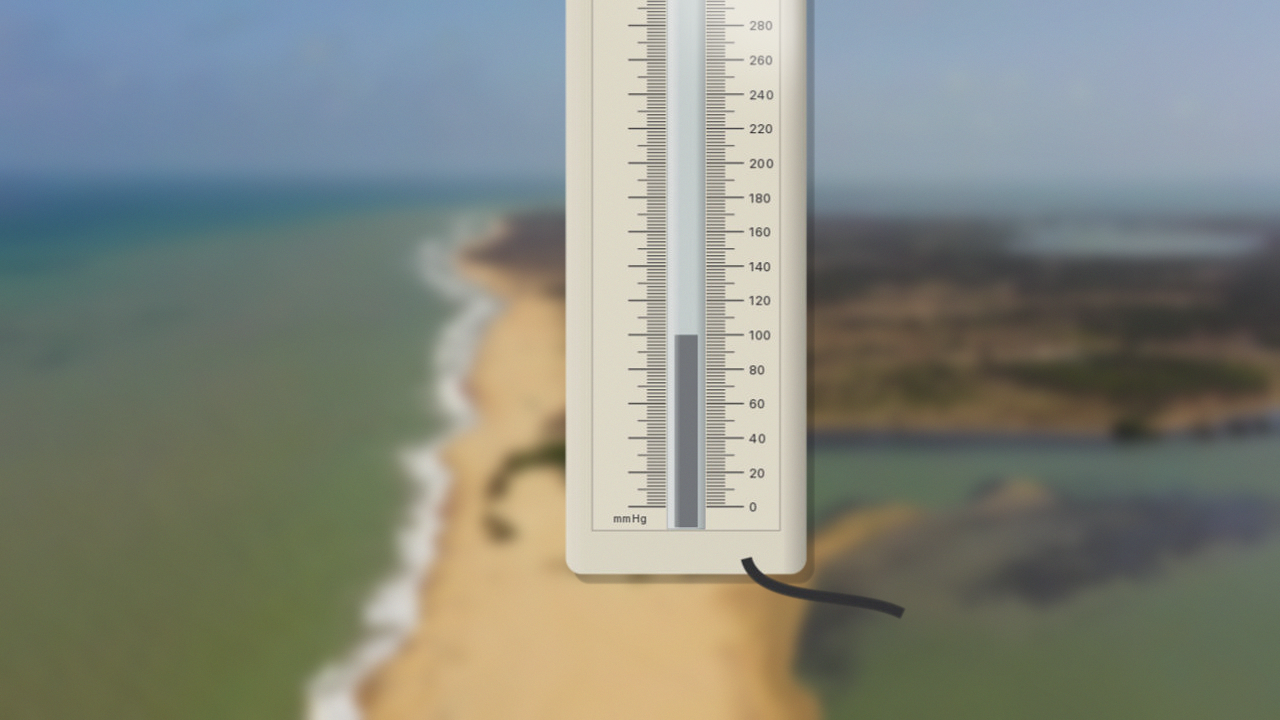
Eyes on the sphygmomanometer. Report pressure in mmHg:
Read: 100 mmHg
